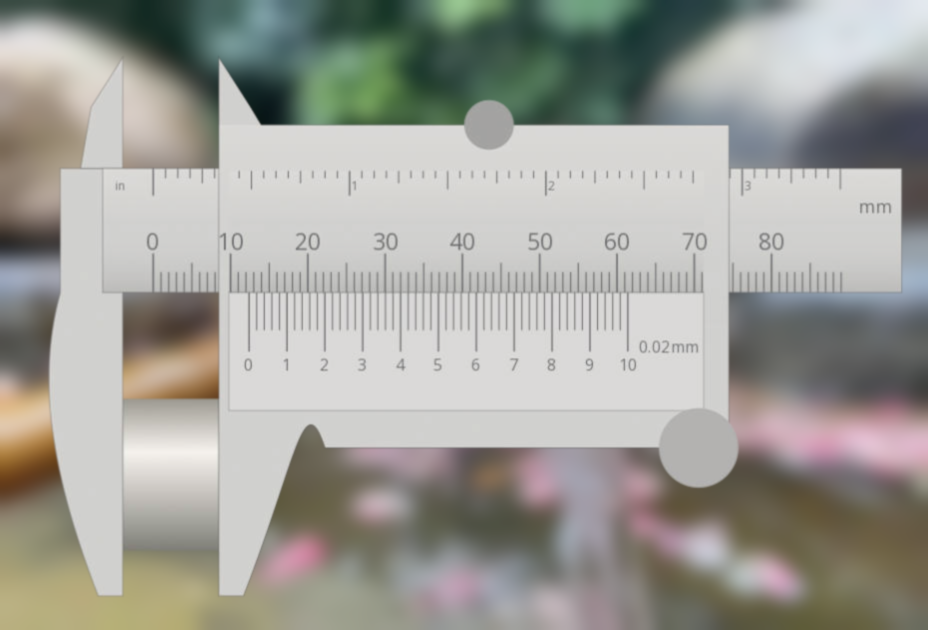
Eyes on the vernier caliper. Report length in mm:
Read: 12.4 mm
